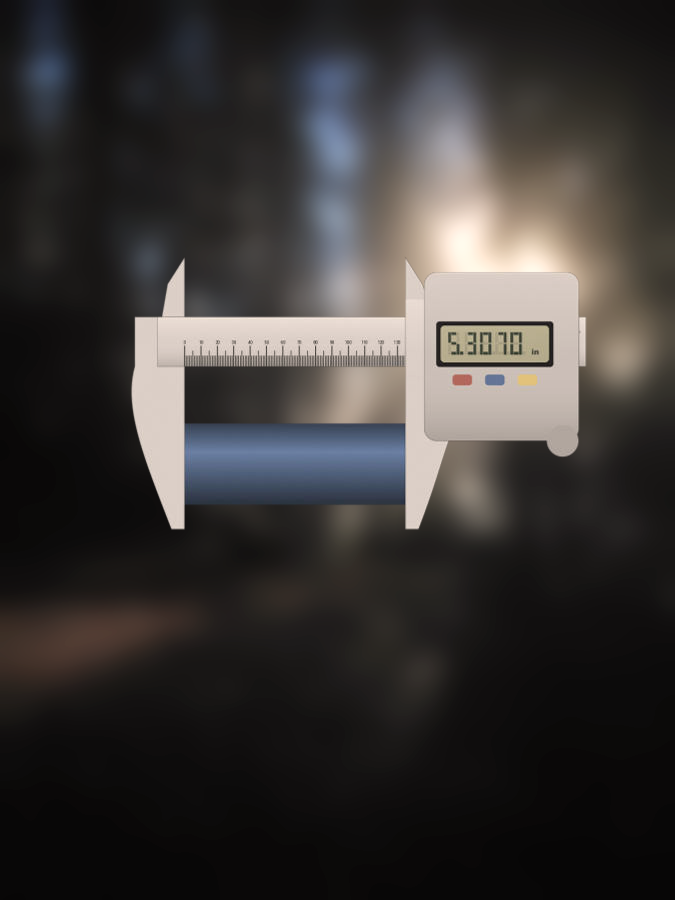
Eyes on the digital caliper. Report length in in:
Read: 5.3070 in
